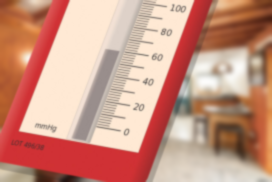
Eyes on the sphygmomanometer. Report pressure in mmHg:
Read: 60 mmHg
